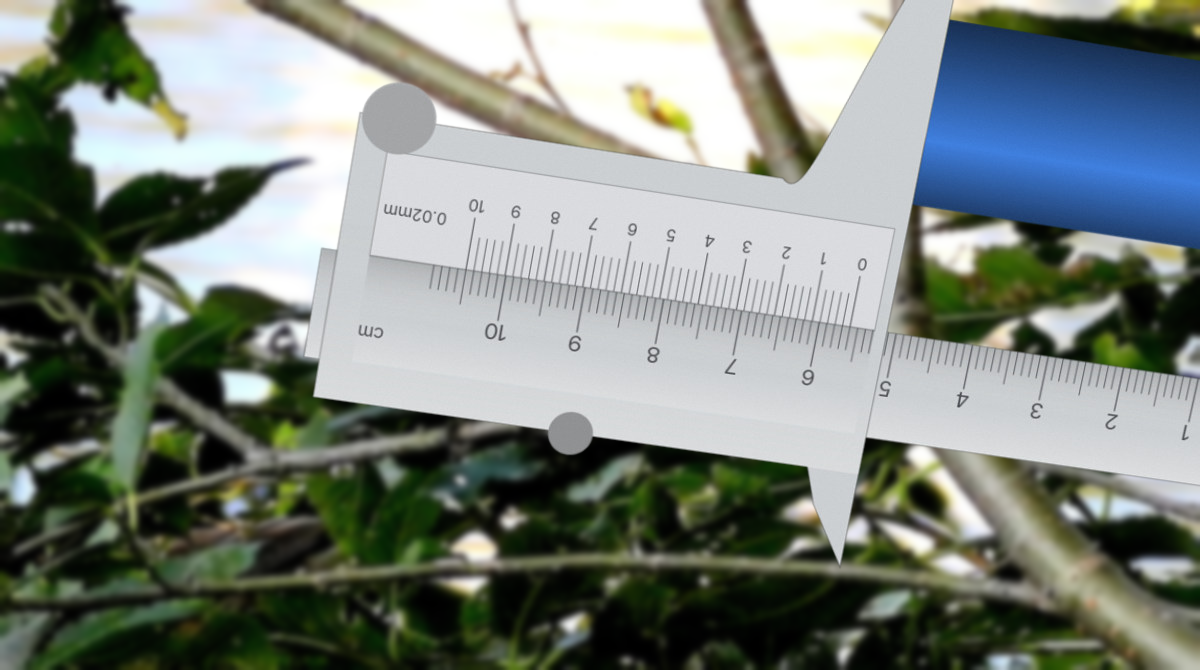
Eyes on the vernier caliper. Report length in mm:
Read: 56.0 mm
